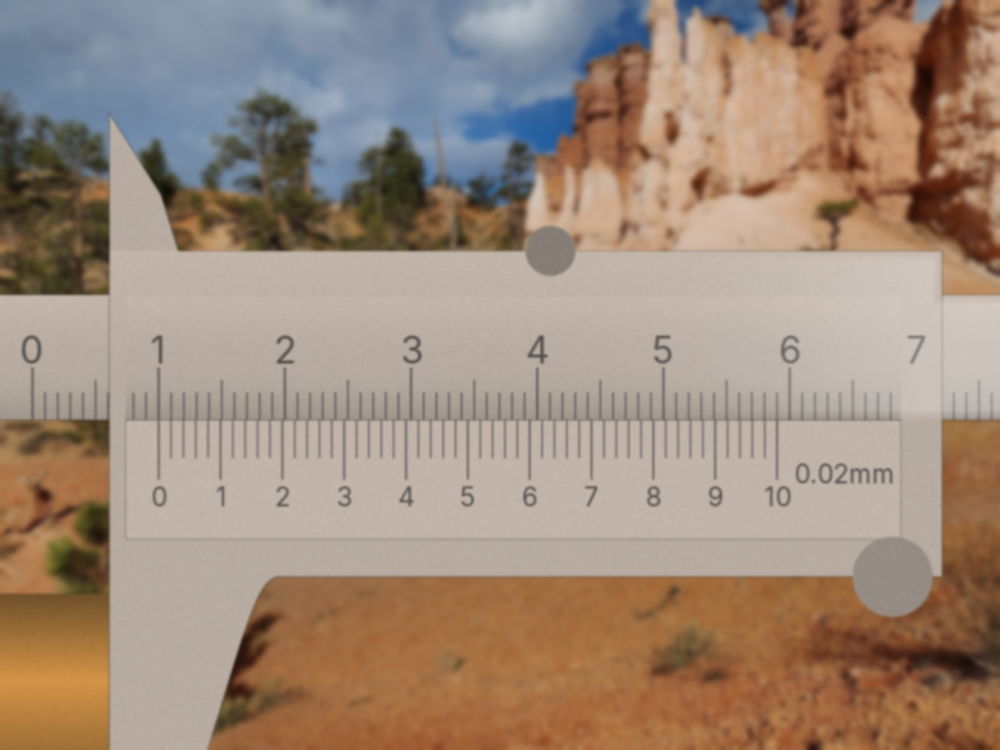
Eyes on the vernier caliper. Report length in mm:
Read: 10.0 mm
